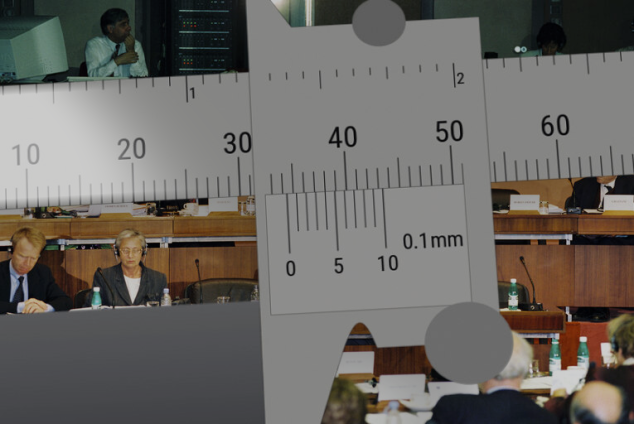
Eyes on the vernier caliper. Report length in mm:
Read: 34.4 mm
